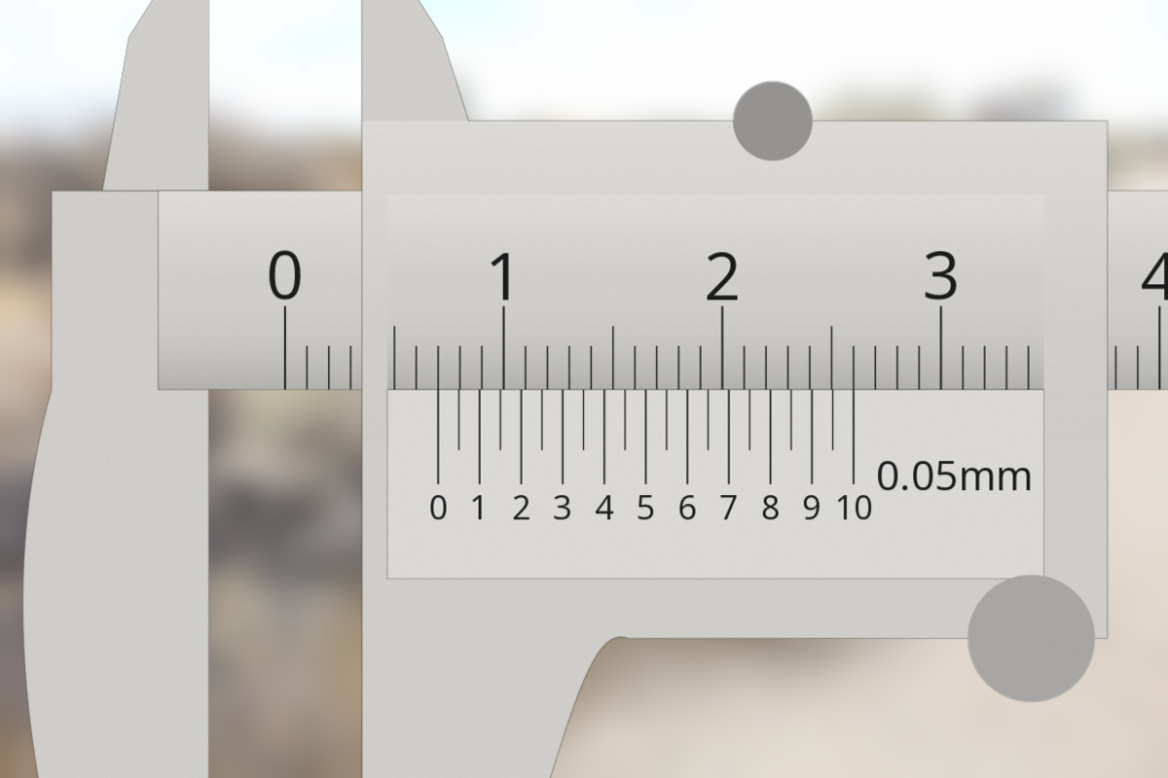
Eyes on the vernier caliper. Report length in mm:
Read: 7.0 mm
